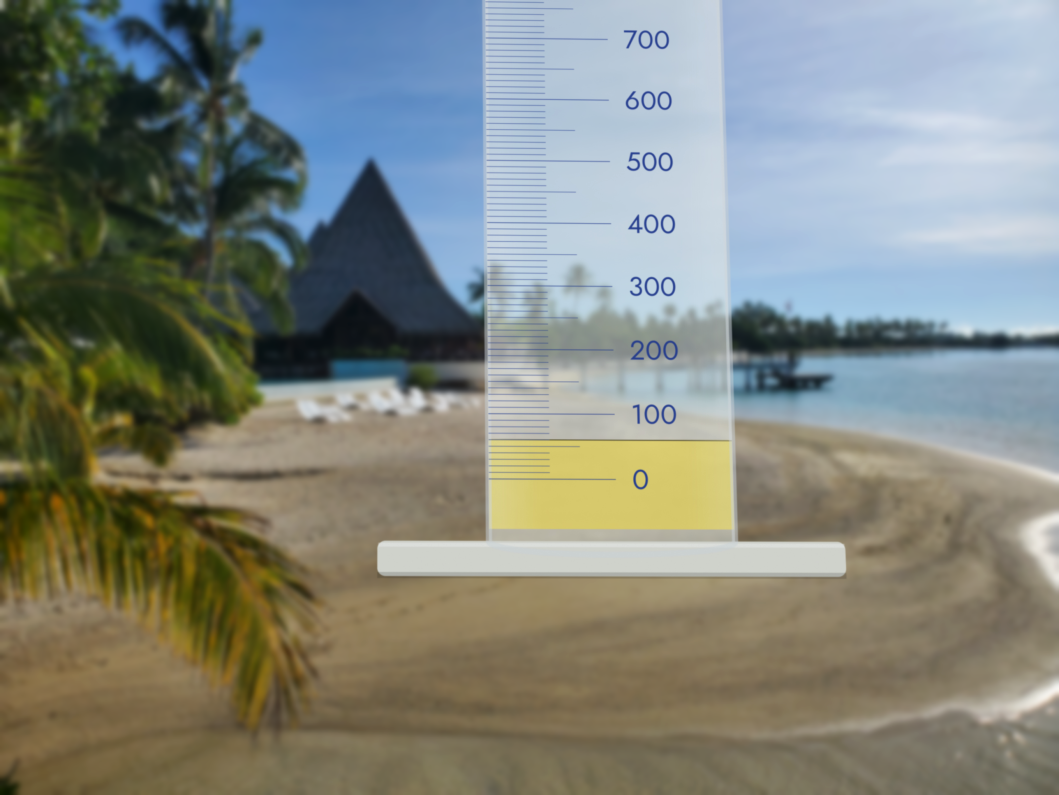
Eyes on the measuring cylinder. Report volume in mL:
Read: 60 mL
